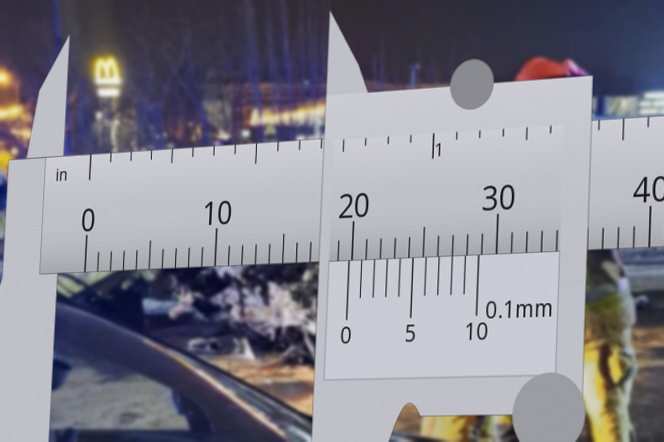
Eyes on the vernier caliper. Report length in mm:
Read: 19.8 mm
